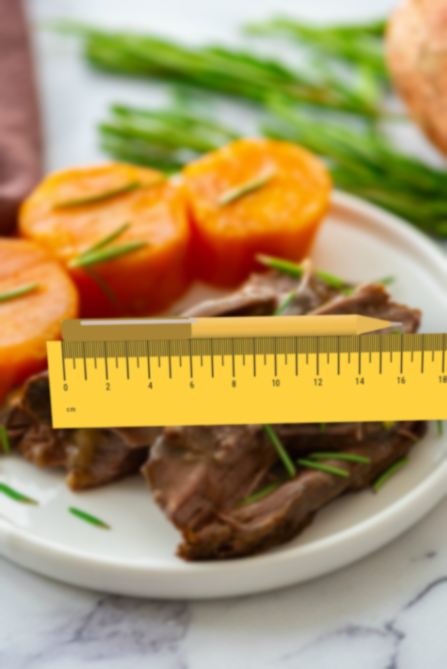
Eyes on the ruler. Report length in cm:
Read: 16 cm
